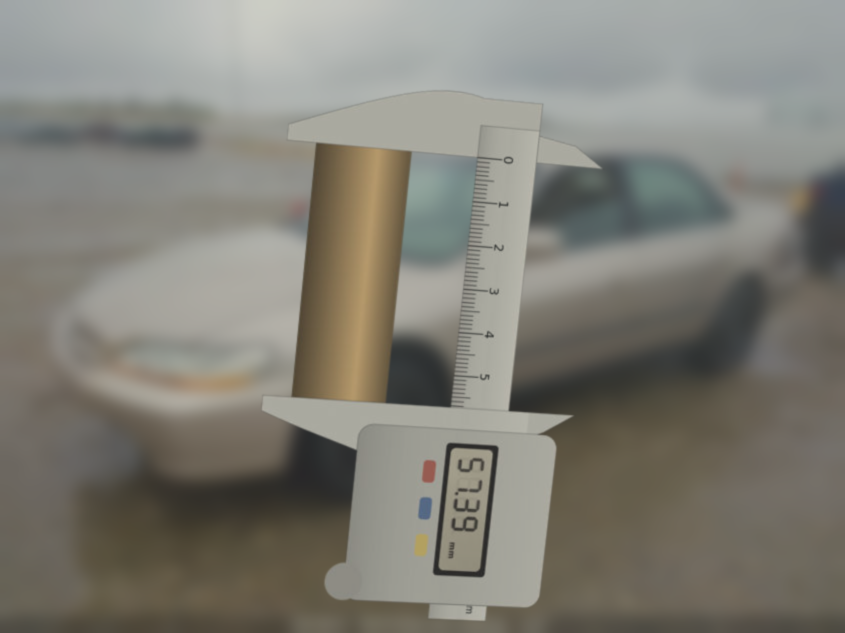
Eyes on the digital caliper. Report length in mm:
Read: 57.39 mm
